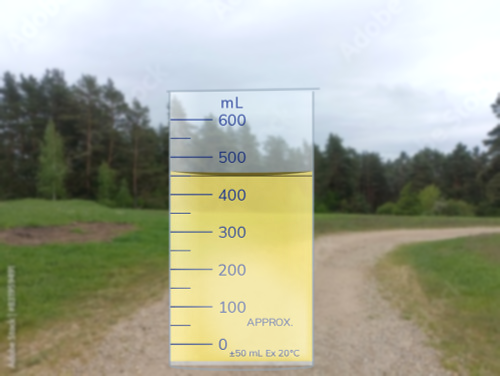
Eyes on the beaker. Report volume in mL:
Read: 450 mL
